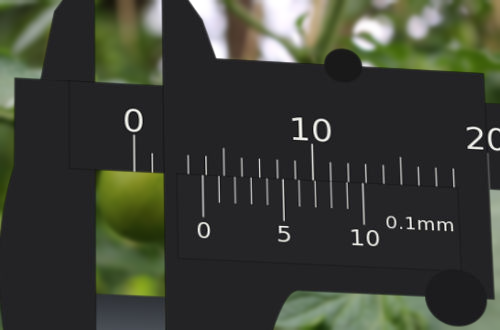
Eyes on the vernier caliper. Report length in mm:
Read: 3.8 mm
